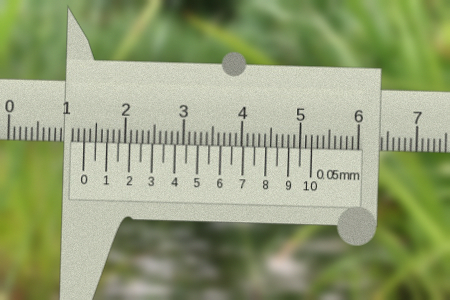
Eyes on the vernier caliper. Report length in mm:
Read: 13.0 mm
